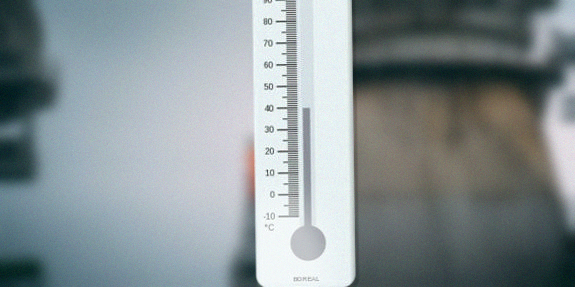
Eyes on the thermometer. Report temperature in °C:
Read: 40 °C
